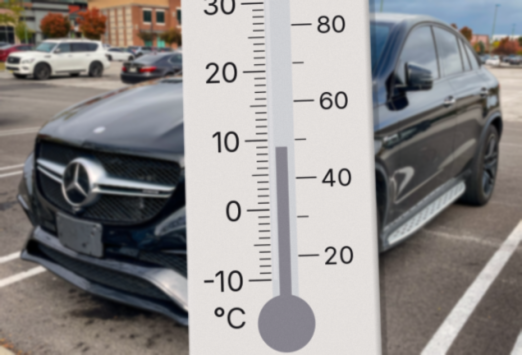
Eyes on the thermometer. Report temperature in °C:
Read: 9 °C
